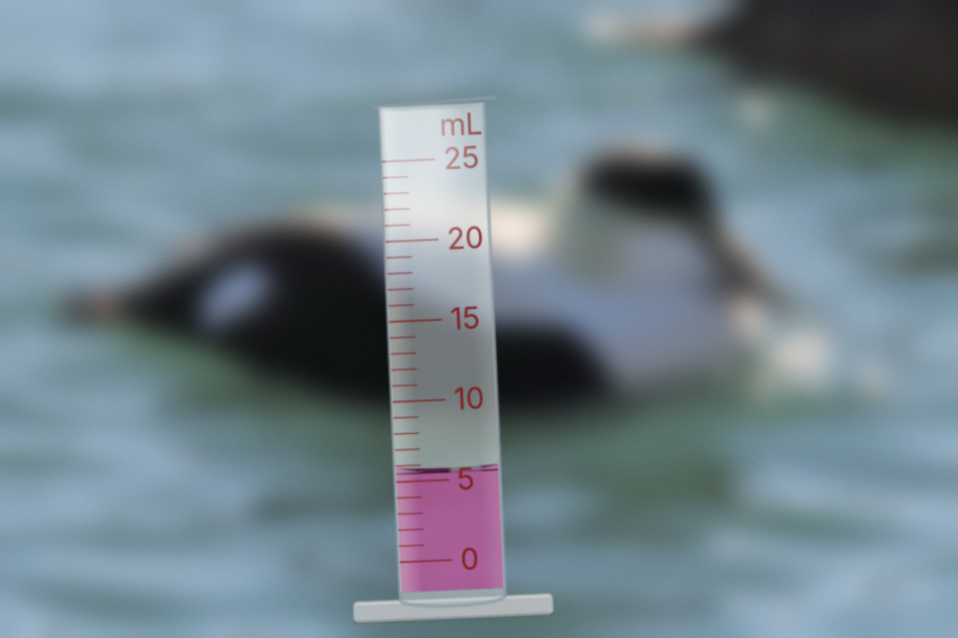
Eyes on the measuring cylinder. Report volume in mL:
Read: 5.5 mL
